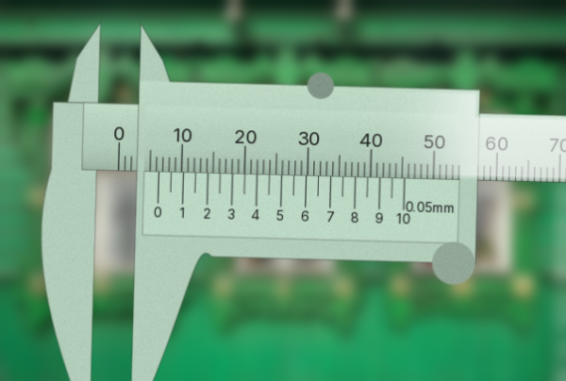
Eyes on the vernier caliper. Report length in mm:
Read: 6.4 mm
